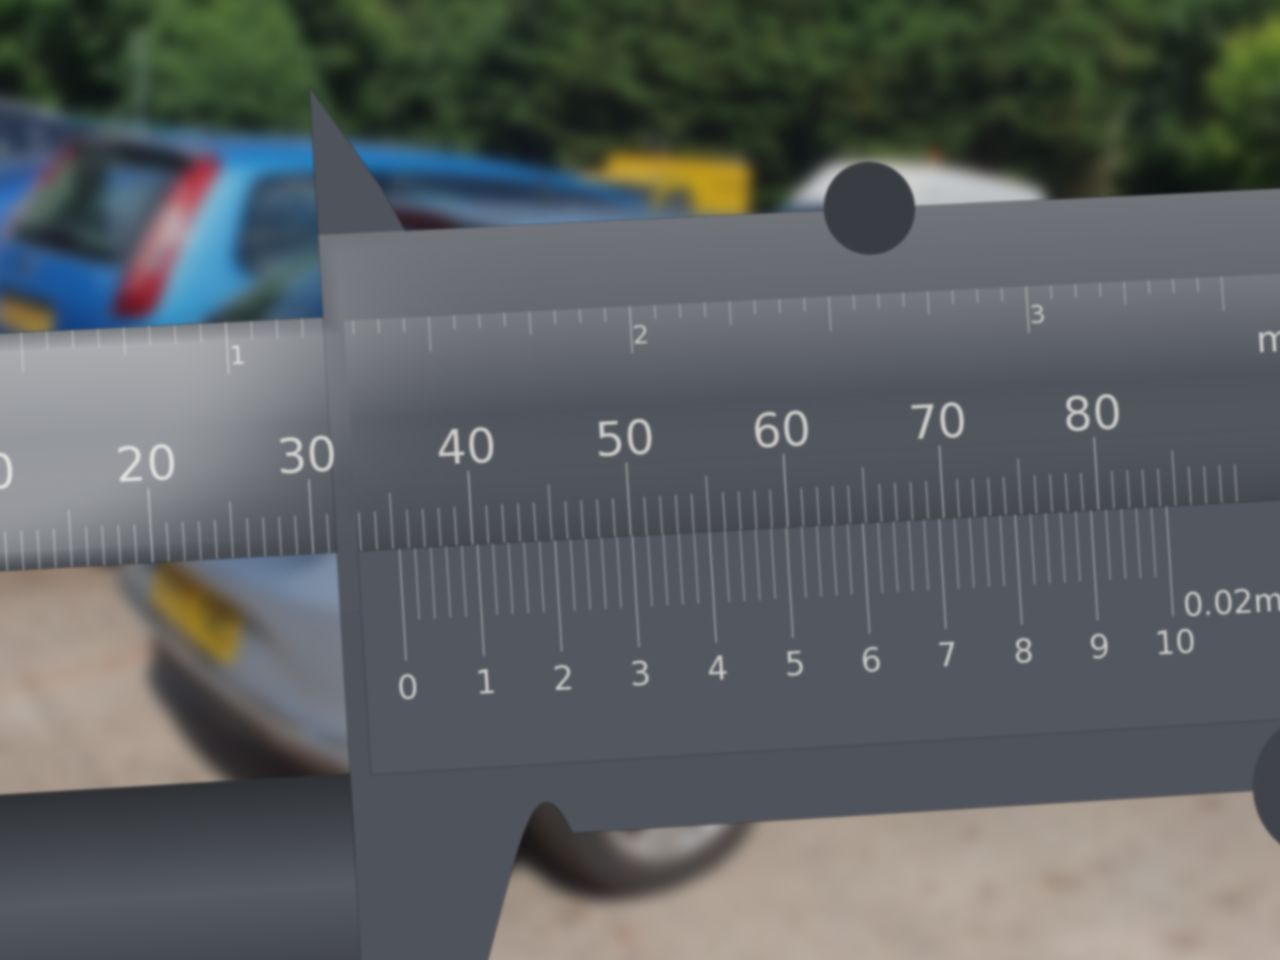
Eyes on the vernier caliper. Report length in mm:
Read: 35.4 mm
